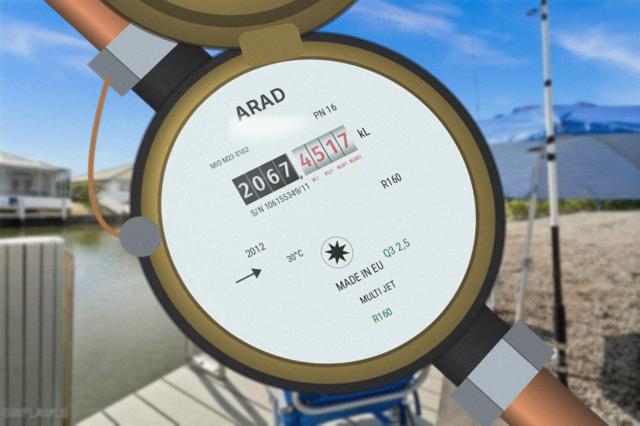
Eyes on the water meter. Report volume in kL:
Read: 2067.4517 kL
